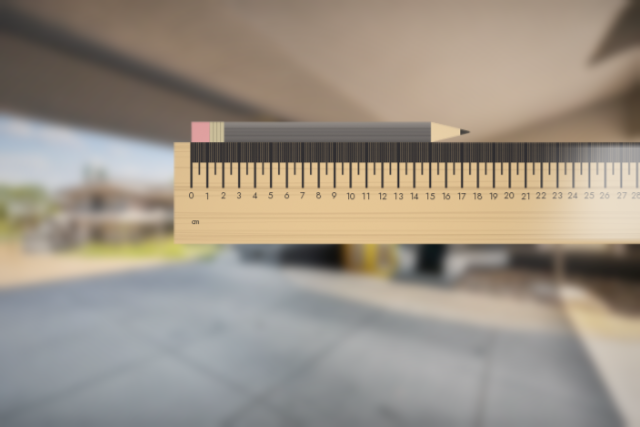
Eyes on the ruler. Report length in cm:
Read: 17.5 cm
